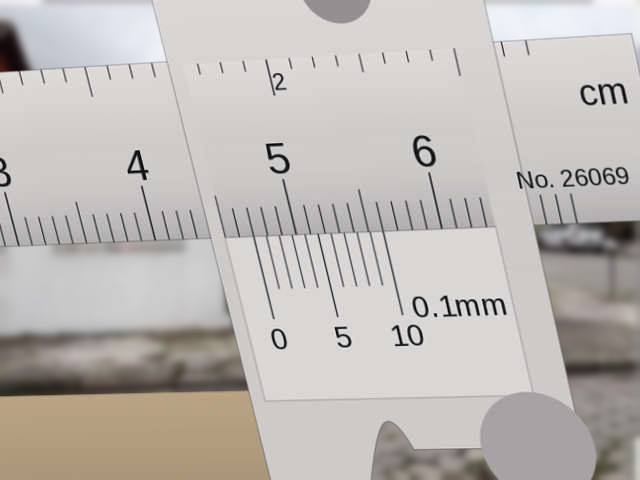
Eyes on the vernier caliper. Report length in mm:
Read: 47.0 mm
